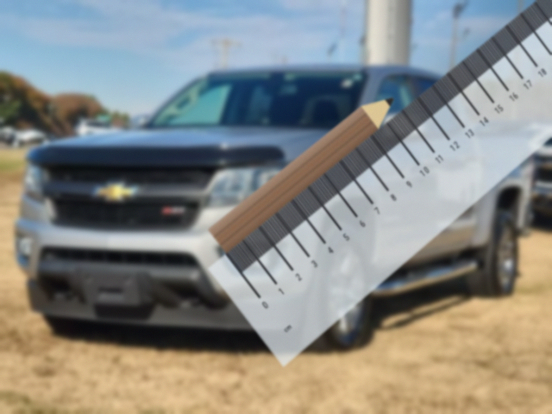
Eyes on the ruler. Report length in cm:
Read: 11 cm
